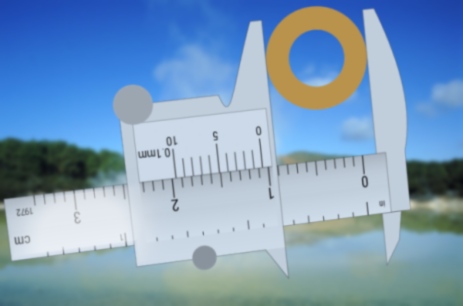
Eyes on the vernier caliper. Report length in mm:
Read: 10.6 mm
